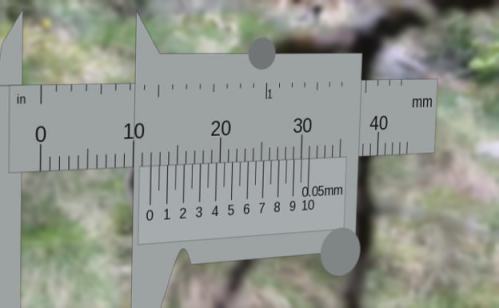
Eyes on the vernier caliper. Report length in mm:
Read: 12.0 mm
